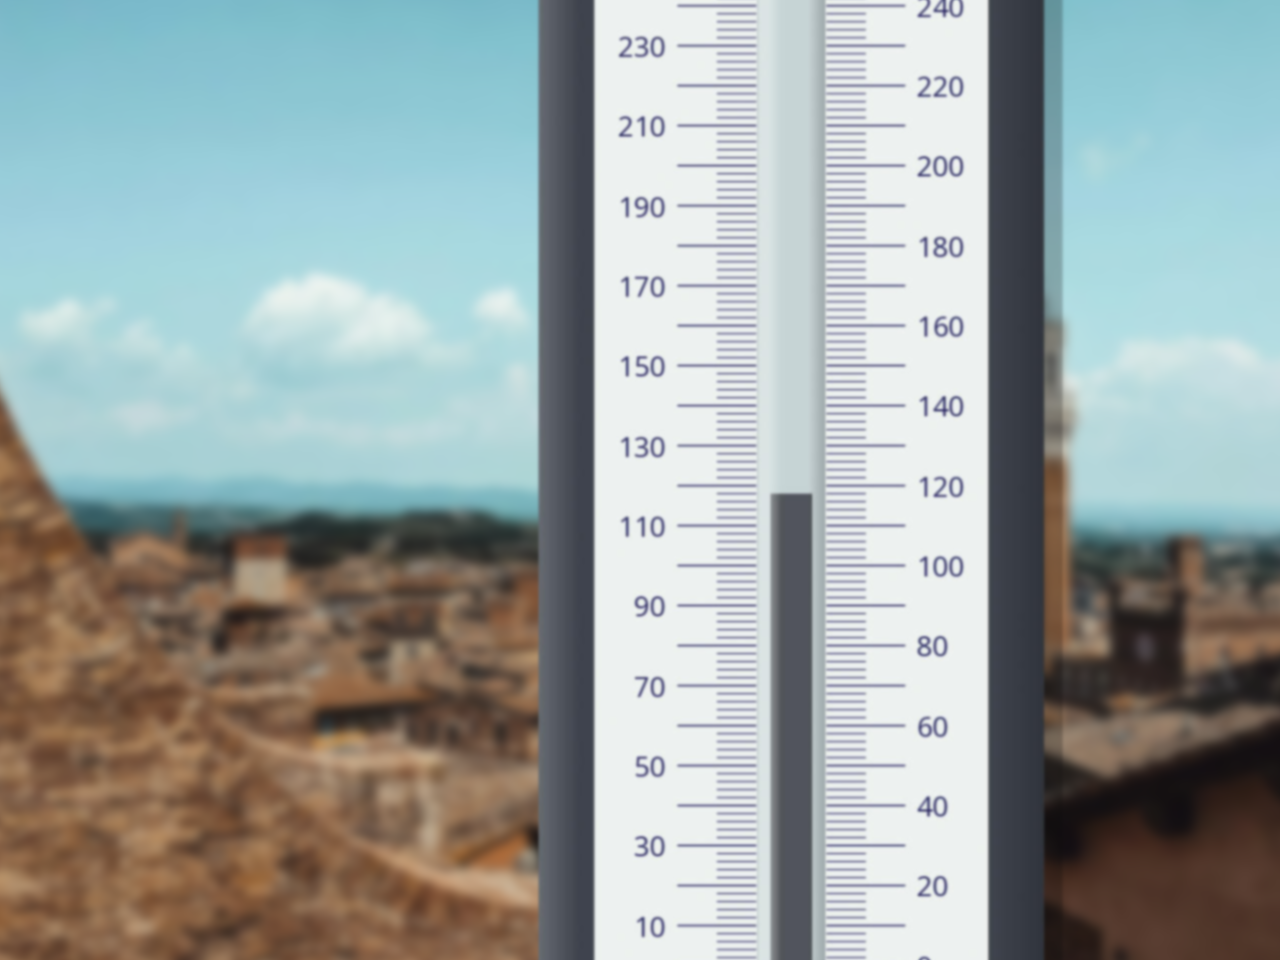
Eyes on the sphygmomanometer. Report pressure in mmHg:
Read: 118 mmHg
